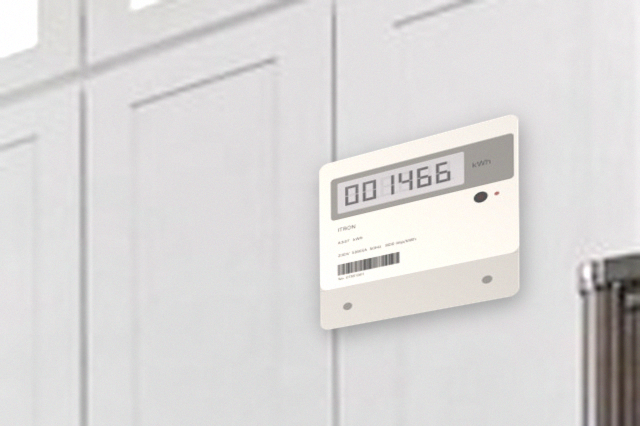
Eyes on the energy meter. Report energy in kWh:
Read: 1466 kWh
